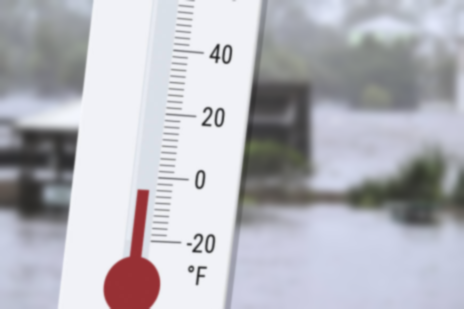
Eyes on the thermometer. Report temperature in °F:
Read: -4 °F
